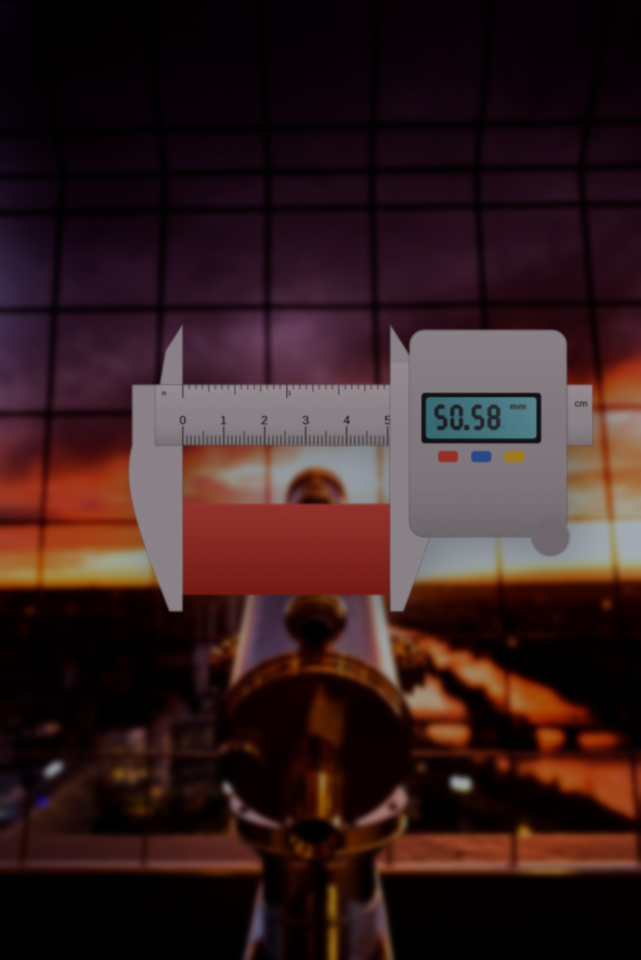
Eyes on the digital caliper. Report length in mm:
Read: 50.58 mm
